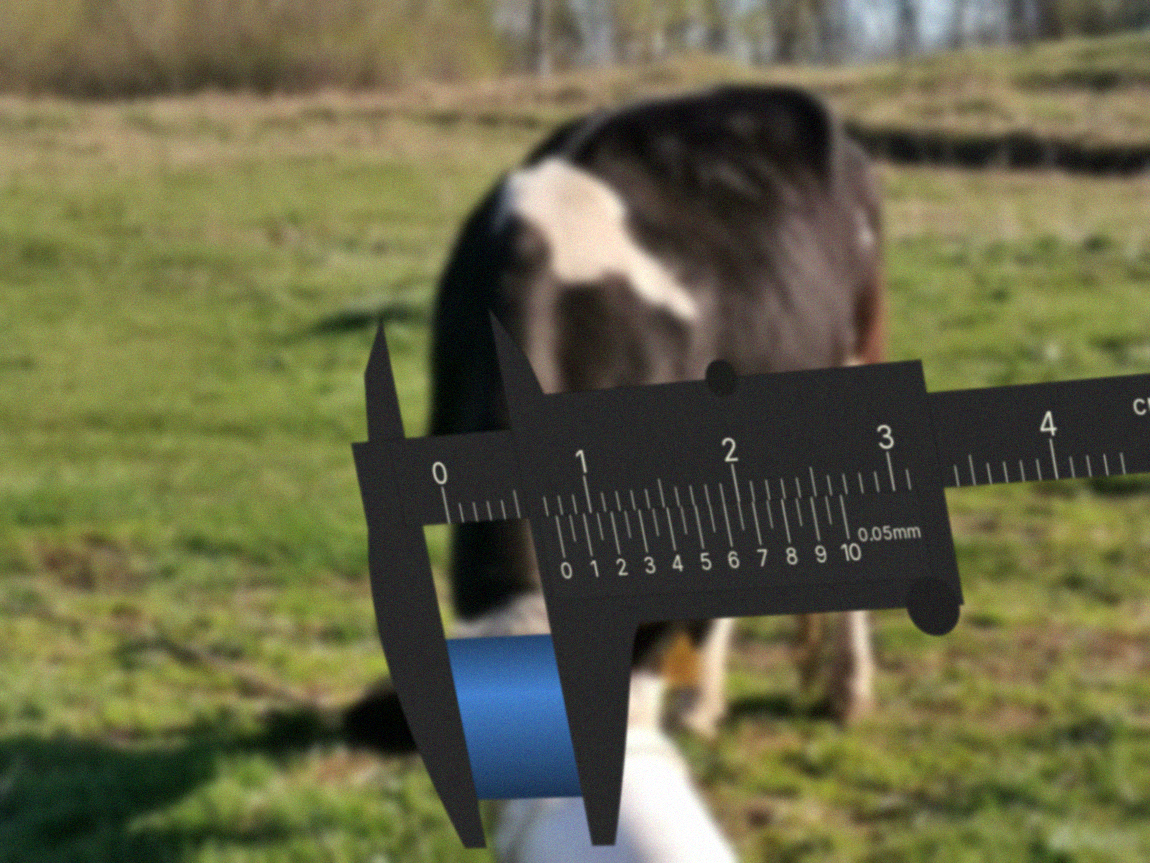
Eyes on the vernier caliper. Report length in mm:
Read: 7.6 mm
